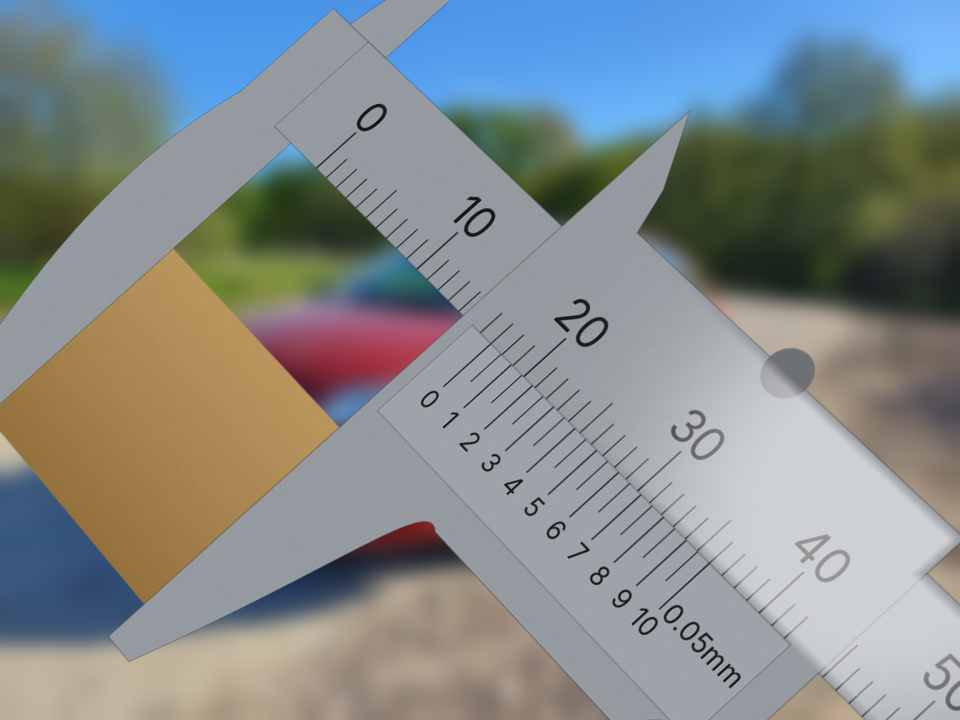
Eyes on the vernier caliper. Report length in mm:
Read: 17.0 mm
